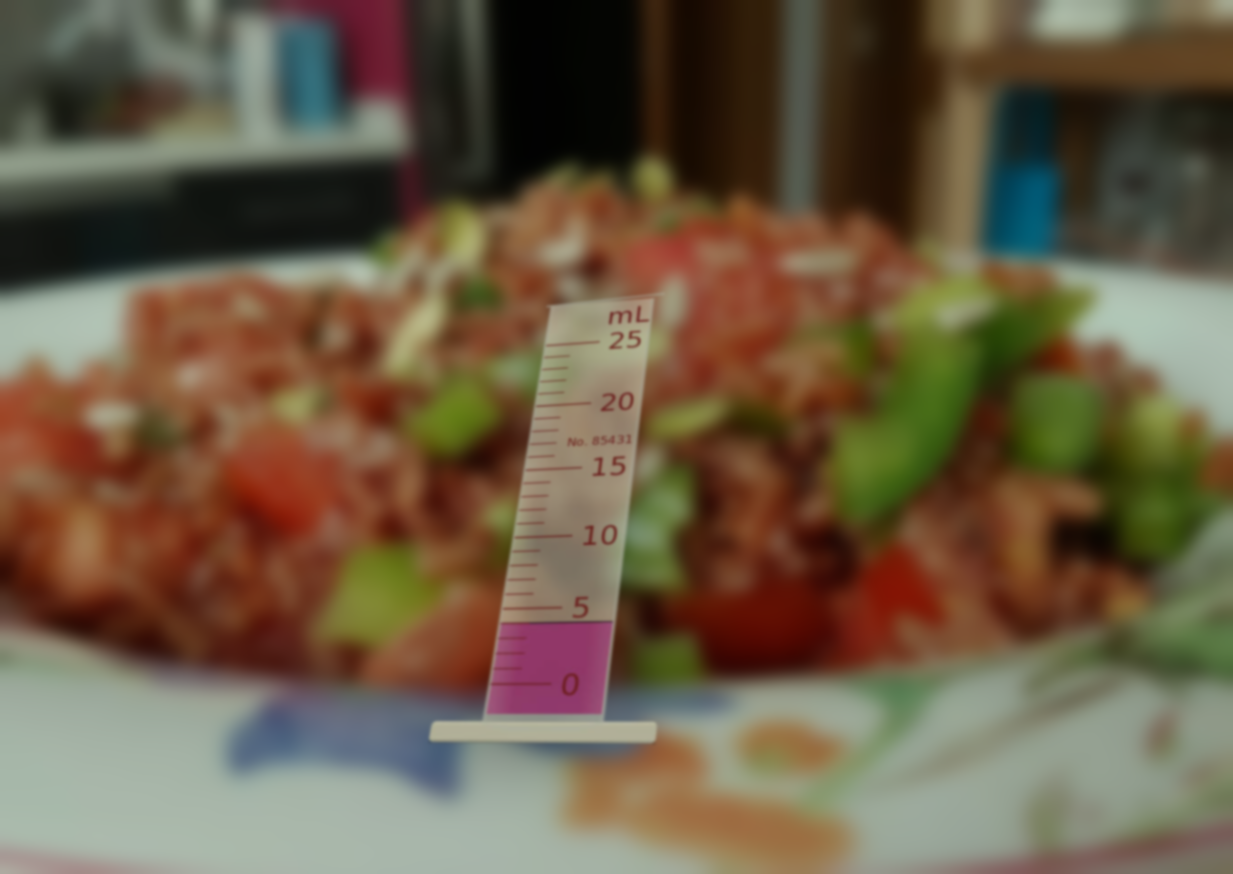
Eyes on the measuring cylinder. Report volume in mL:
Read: 4 mL
